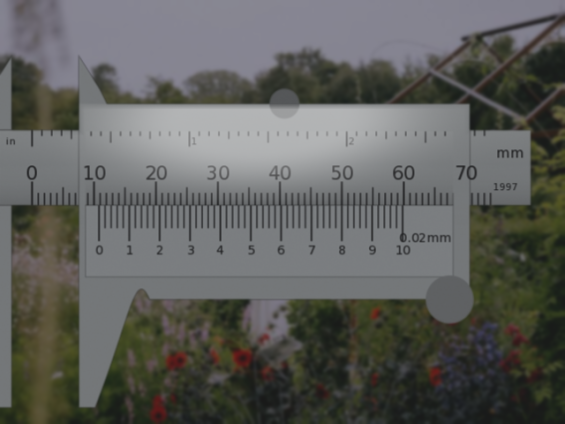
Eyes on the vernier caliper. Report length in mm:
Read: 10.8 mm
